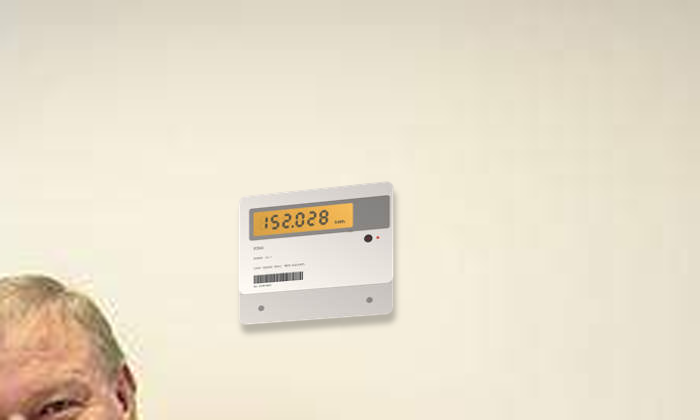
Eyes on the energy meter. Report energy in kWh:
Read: 152.028 kWh
